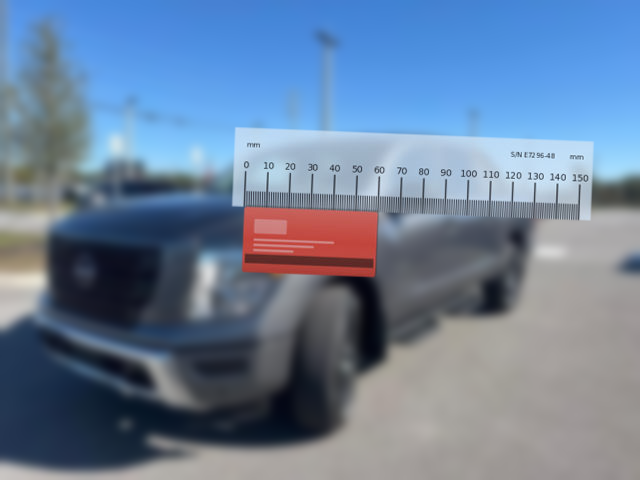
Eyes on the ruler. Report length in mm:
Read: 60 mm
